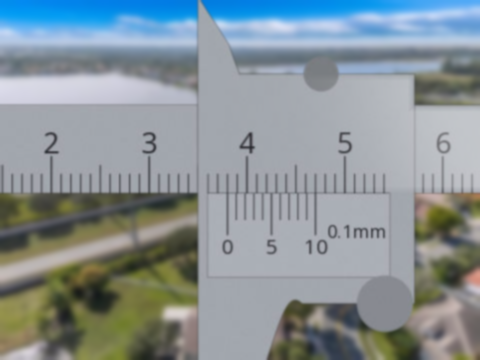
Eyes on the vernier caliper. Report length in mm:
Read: 38.0 mm
